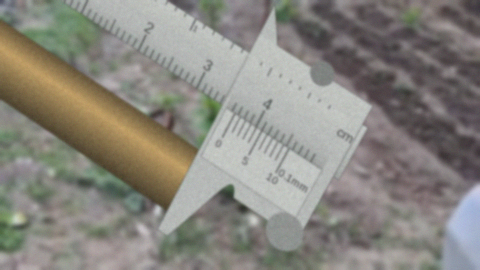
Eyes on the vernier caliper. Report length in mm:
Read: 36.5 mm
